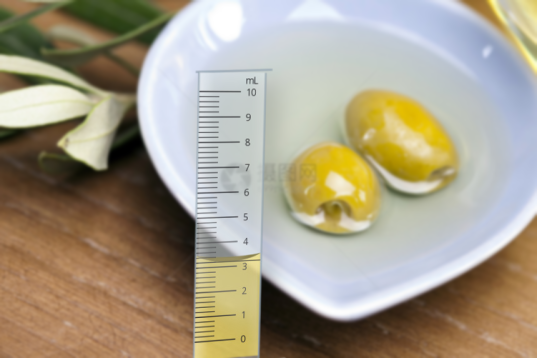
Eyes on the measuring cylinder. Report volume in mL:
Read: 3.2 mL
